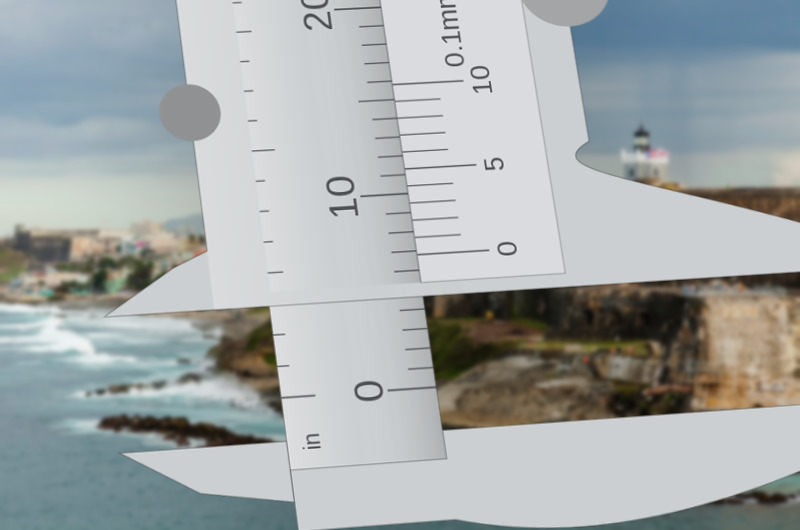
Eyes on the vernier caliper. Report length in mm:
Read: 6.8 mm
